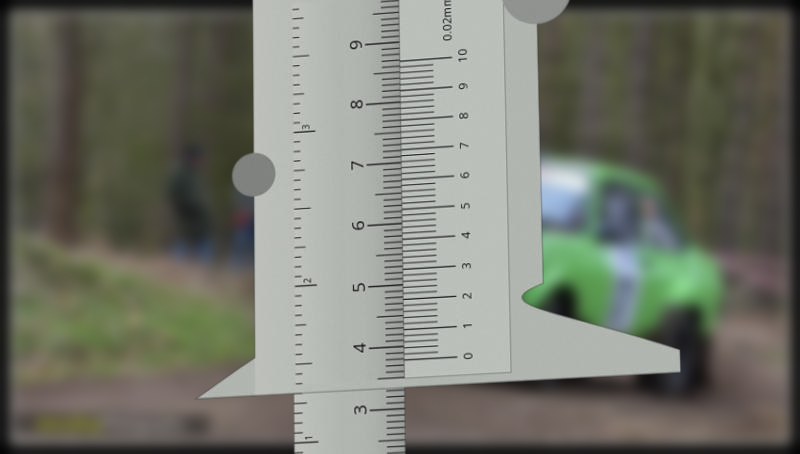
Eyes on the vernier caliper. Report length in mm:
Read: 37.8 mm
